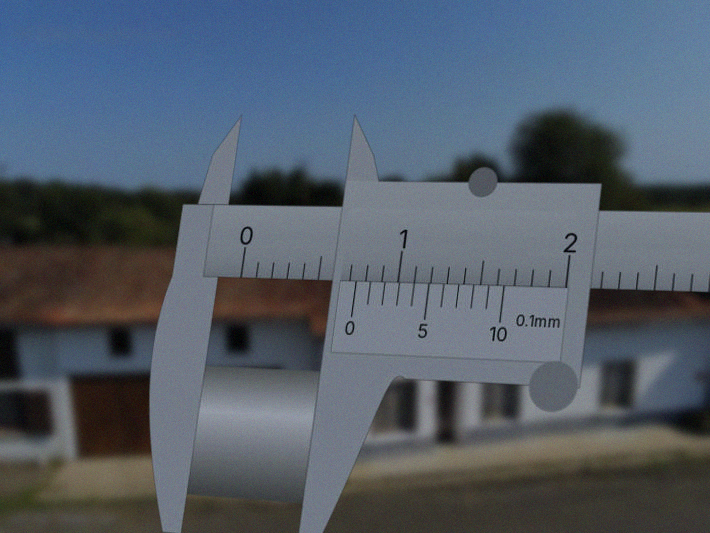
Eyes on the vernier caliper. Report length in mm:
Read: 7.4 mm
